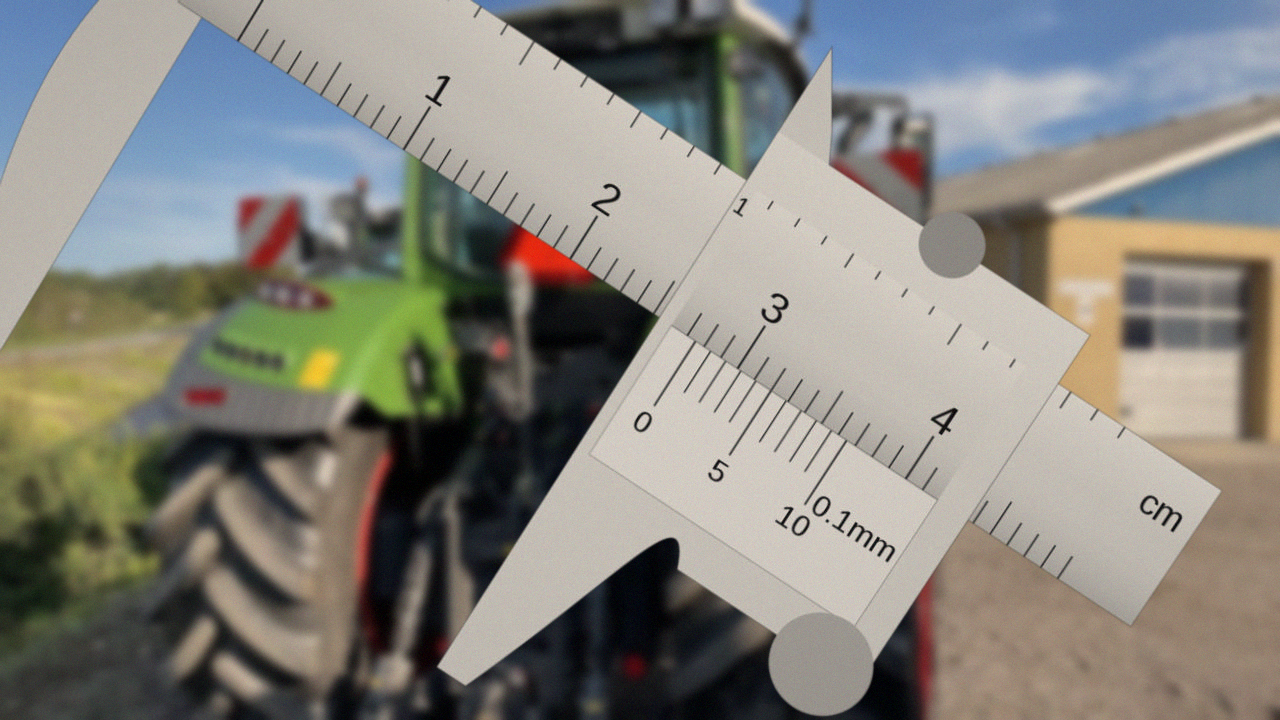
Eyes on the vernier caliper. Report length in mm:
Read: 27.5 mm
